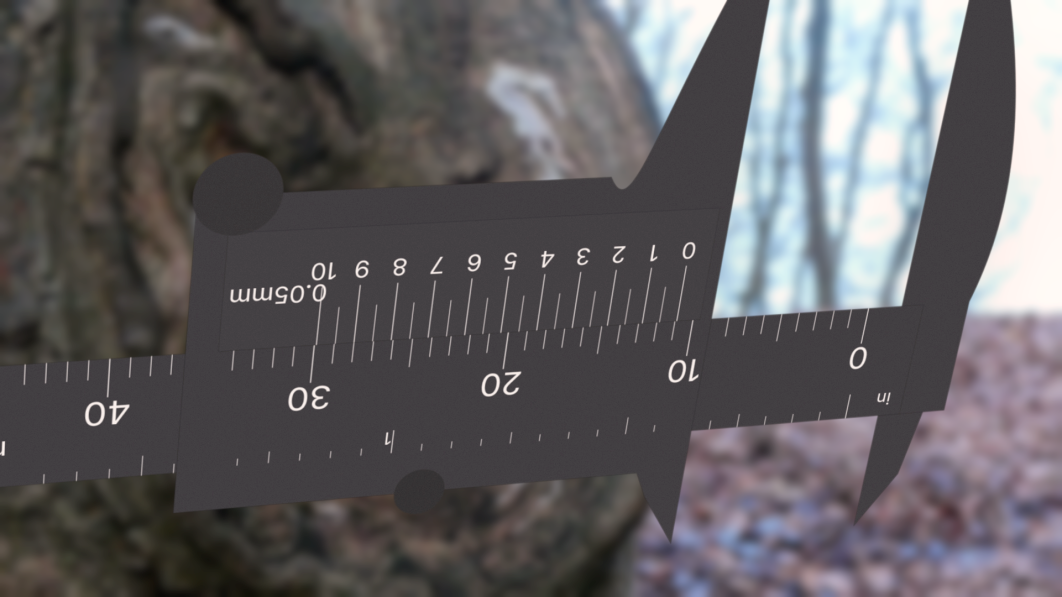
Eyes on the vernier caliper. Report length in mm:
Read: 10.9 mm
